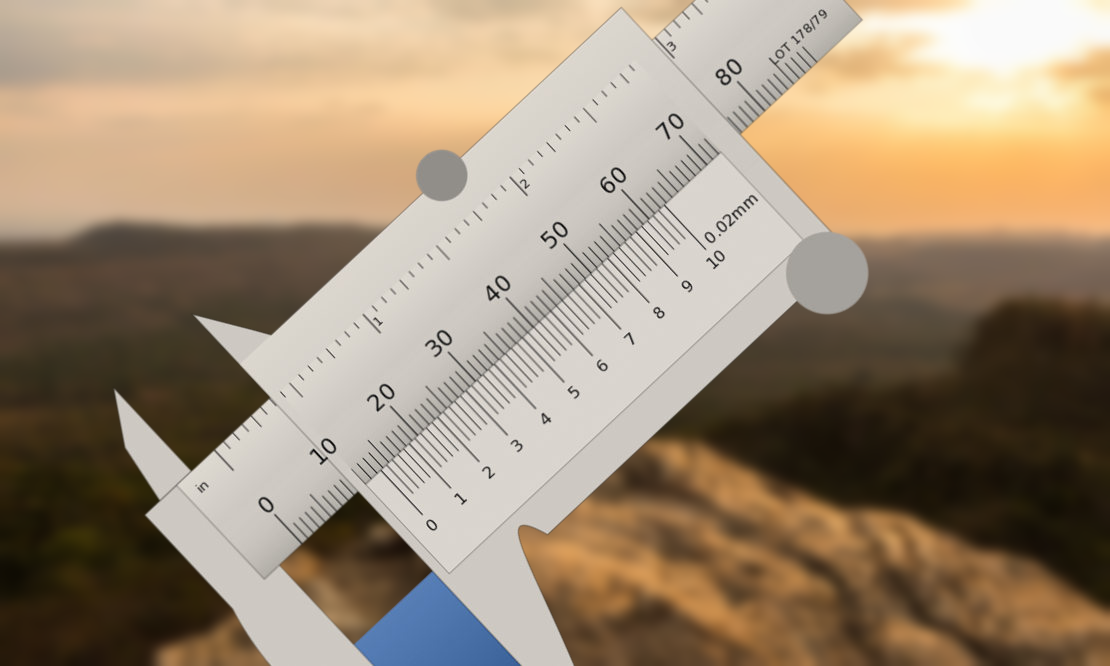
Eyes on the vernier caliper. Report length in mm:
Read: 13.6 mm
